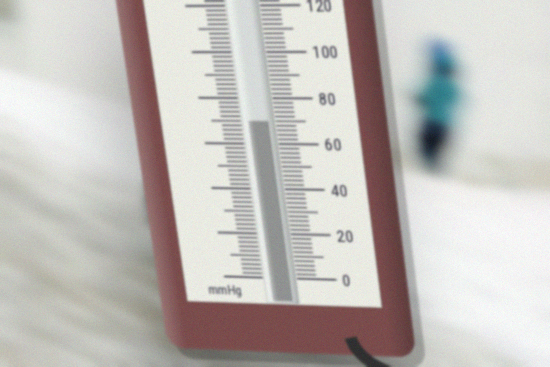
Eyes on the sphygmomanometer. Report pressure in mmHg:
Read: 70 mmHg
